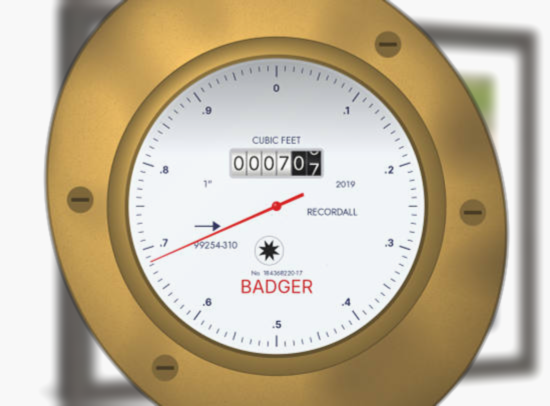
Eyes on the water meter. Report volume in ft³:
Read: 706.68 ft³
